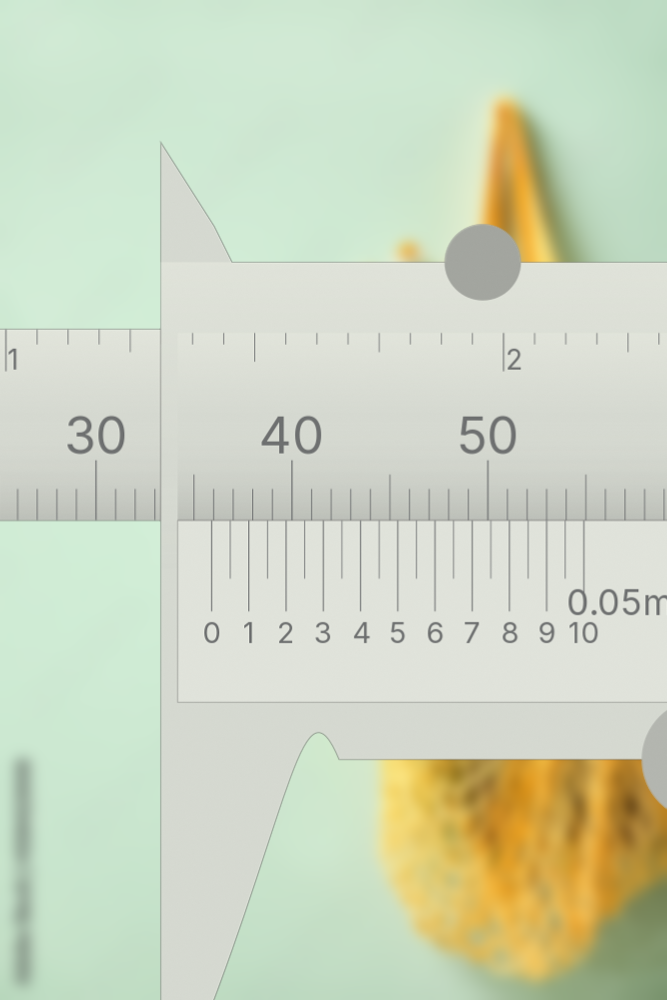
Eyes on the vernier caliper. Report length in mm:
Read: 35.9 mm
